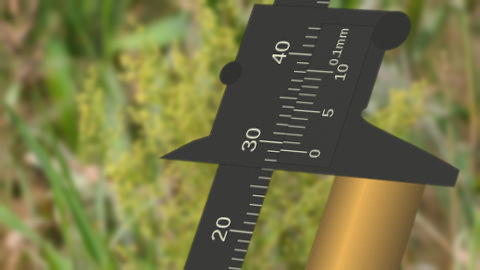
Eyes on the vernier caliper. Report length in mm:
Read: 29.2 mm
